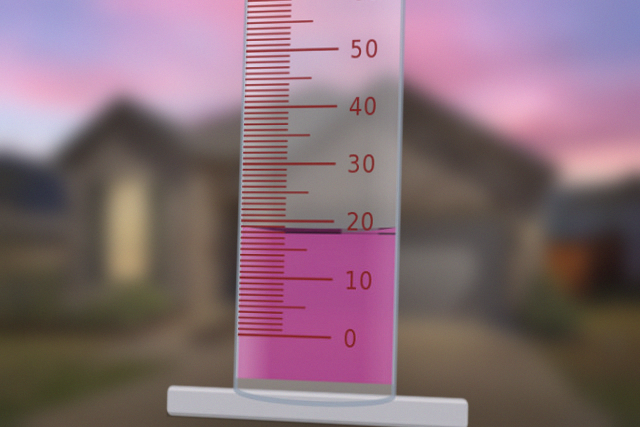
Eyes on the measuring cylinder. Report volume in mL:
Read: 18 mL
